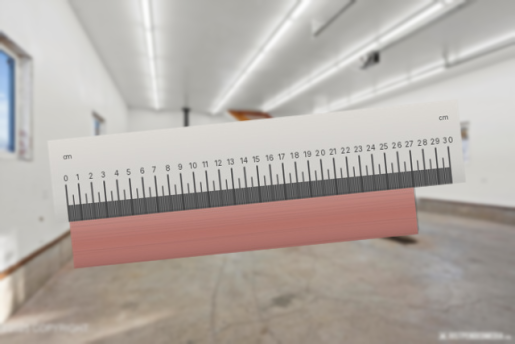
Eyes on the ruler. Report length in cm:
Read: 27 cm
